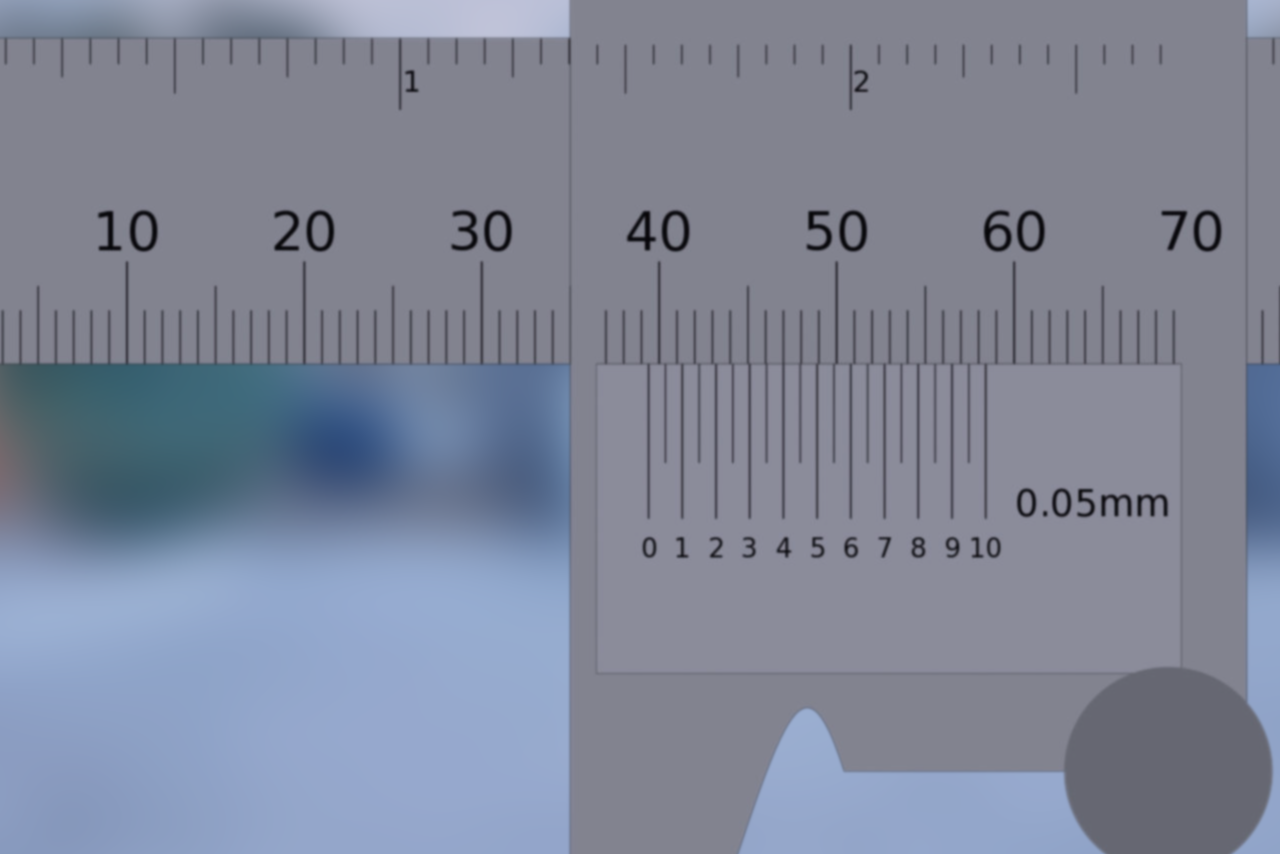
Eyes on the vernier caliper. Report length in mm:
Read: 39.4 mm
